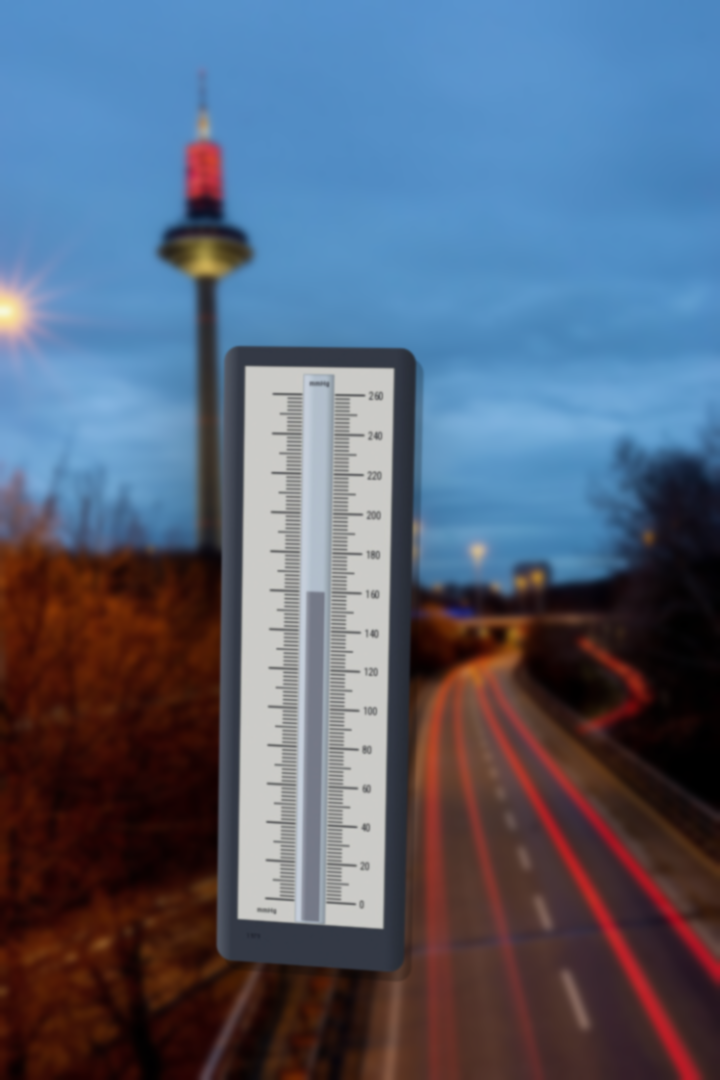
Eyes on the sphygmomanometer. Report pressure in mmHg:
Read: 160 mmHg
